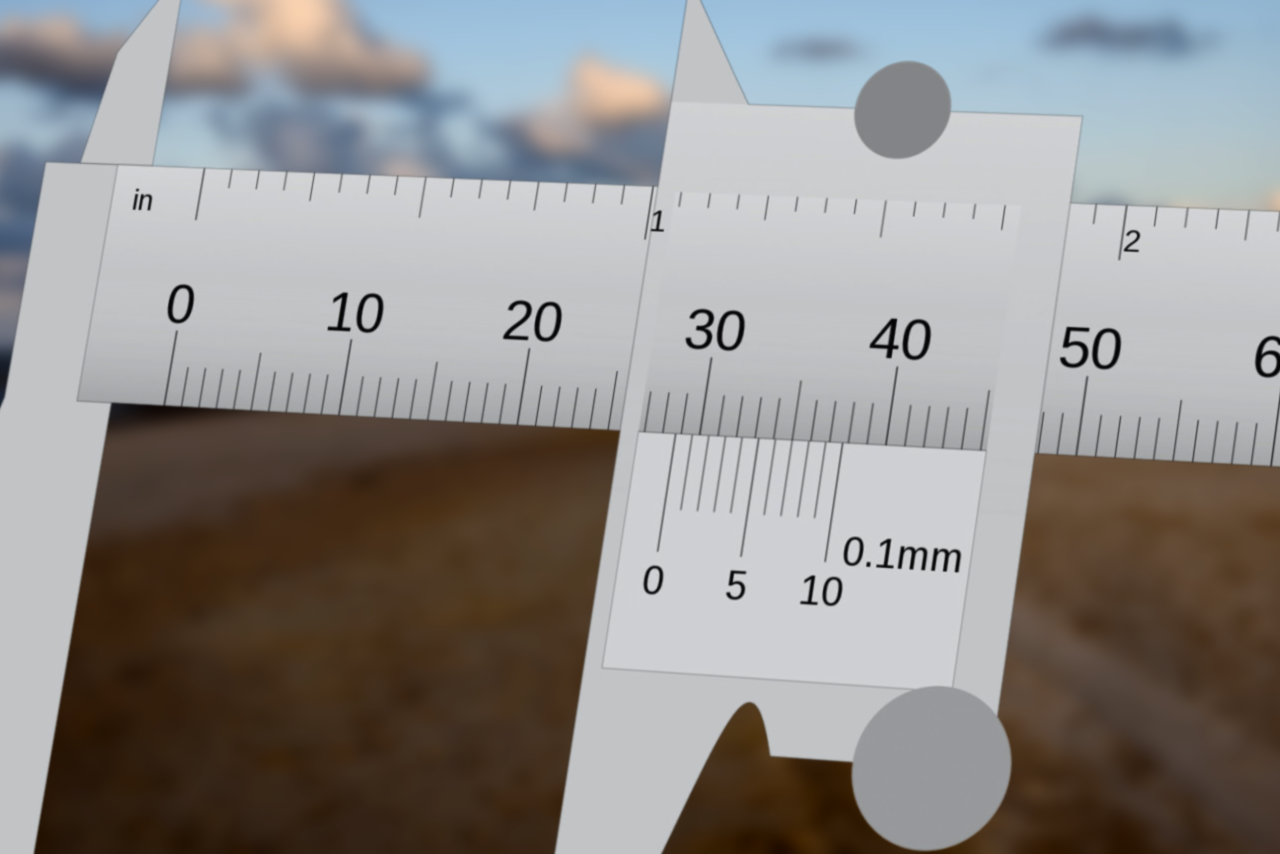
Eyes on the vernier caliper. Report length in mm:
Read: 28.7 mm
